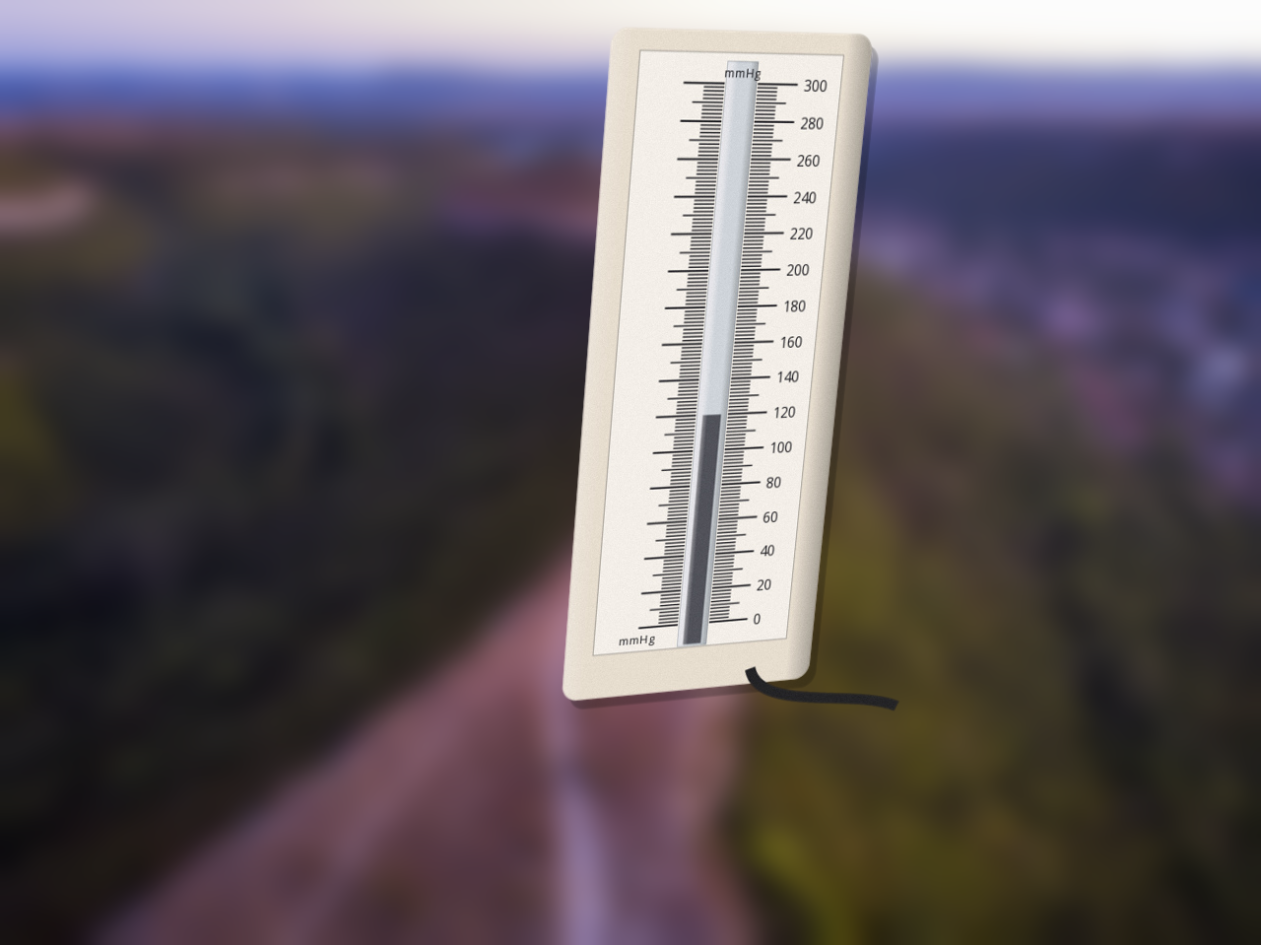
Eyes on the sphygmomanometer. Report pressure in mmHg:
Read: 120 mmHg
